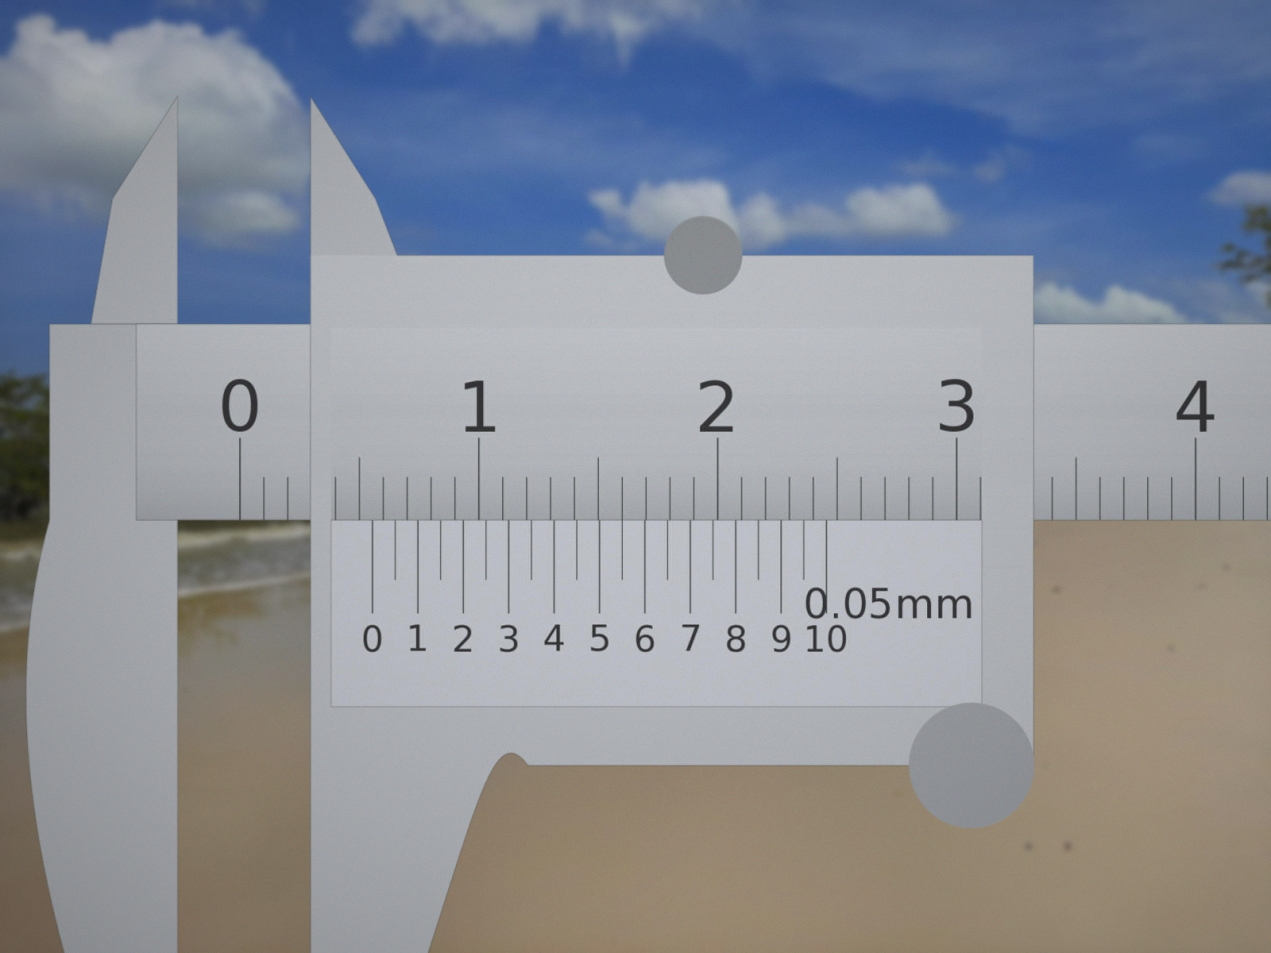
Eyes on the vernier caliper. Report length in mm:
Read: 5.55 mm
